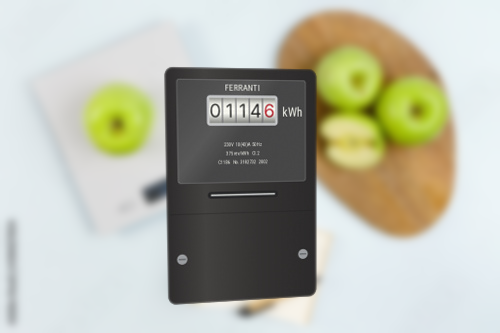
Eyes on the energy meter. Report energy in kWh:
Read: 114.6 kWh
